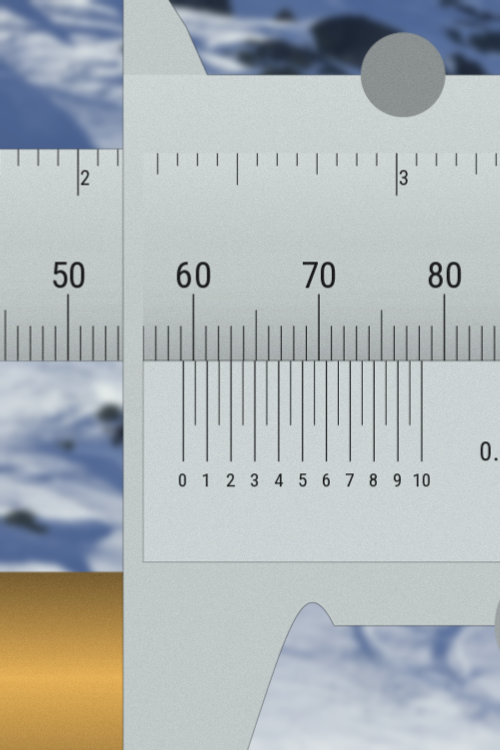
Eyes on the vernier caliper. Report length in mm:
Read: 59.2 mm
